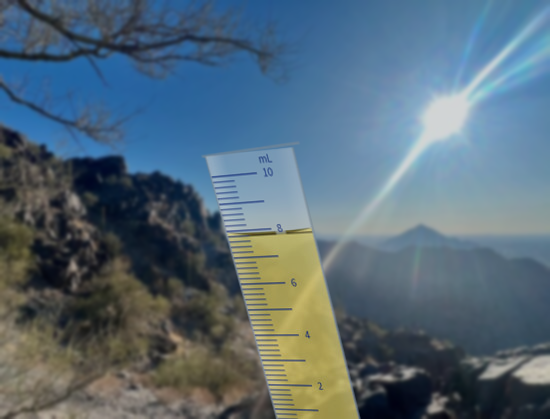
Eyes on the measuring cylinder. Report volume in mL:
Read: 7.8 mL
